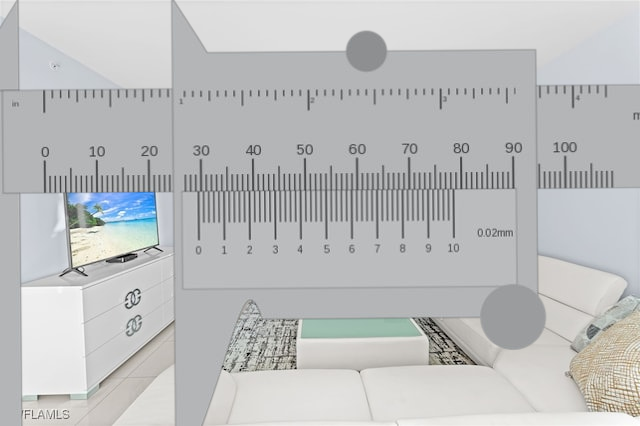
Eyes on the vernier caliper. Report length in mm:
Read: 29.5 mm
